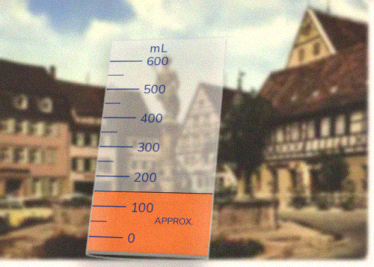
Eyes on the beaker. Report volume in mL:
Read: 150 mL
